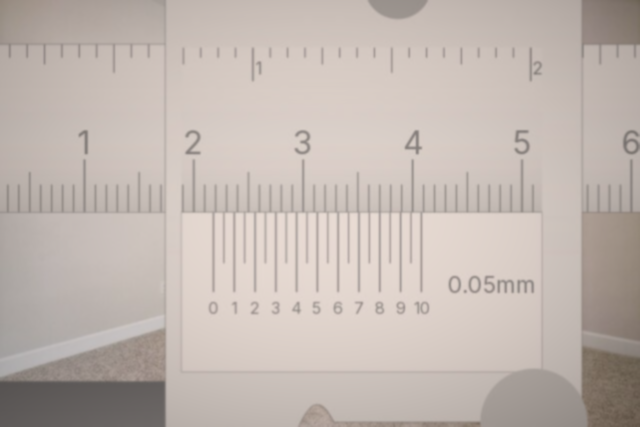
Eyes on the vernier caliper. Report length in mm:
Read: 21.8 mm
